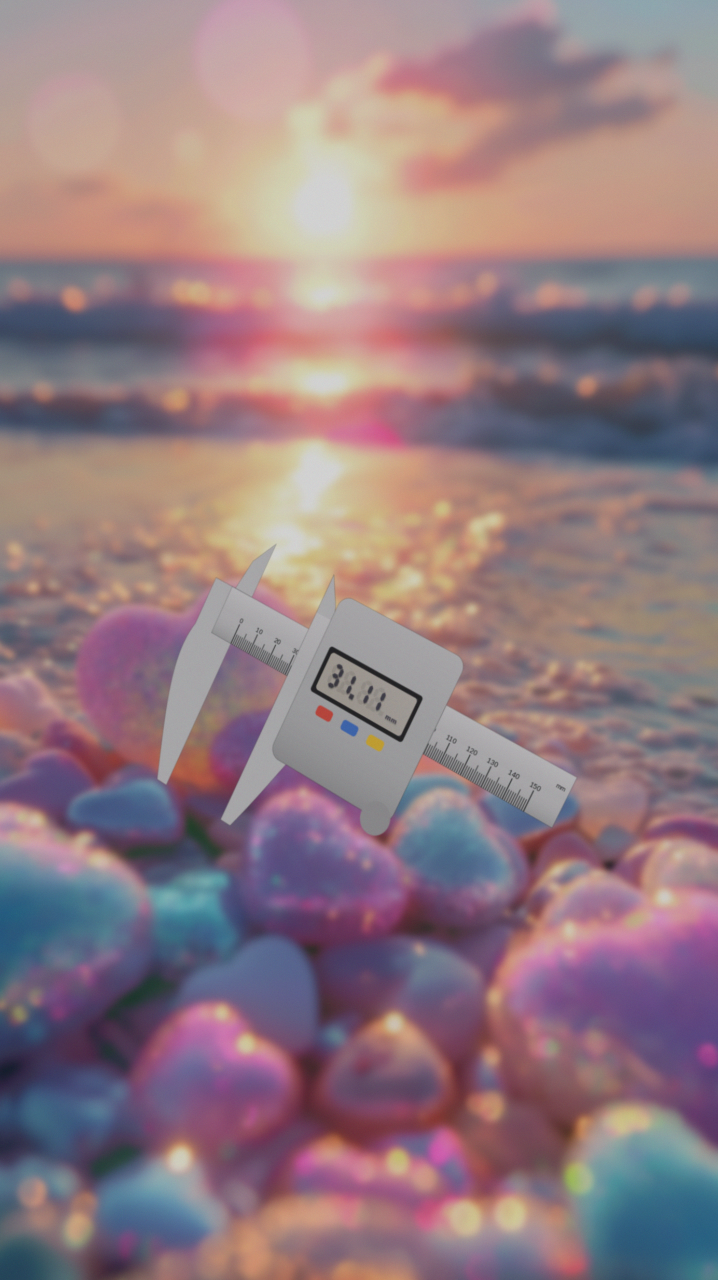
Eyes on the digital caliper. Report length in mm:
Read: 31.11 mm
